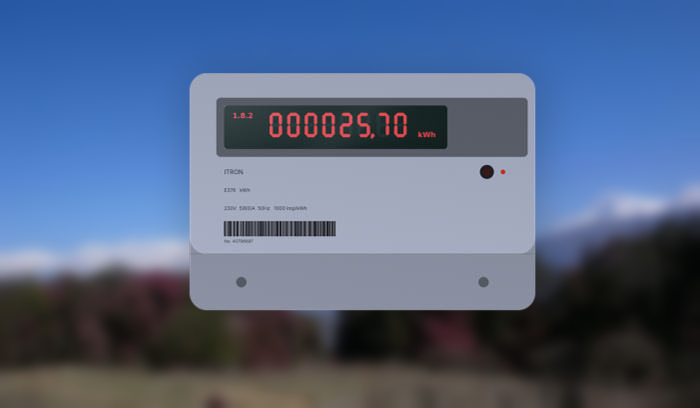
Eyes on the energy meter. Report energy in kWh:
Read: 25.70 kWh
